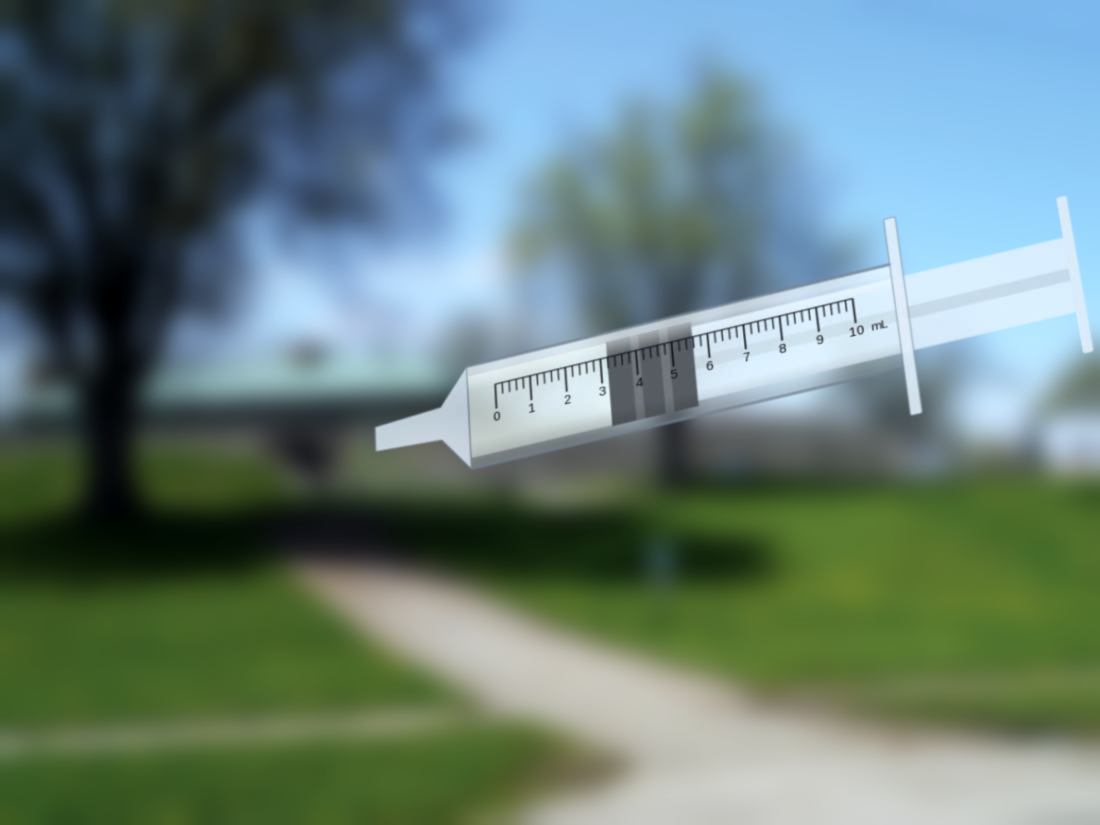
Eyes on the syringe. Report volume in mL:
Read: 3.2 mL
